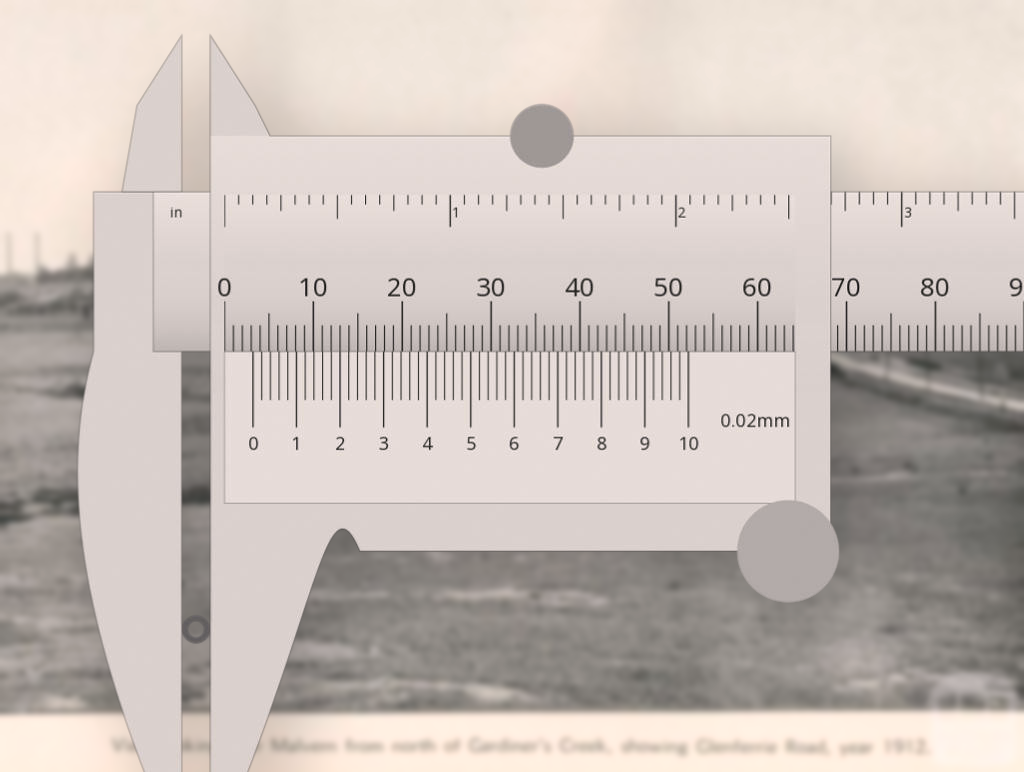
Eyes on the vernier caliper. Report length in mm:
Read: 3.2 mm
